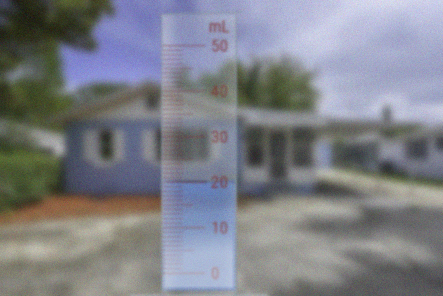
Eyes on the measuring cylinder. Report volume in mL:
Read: 20 mL
